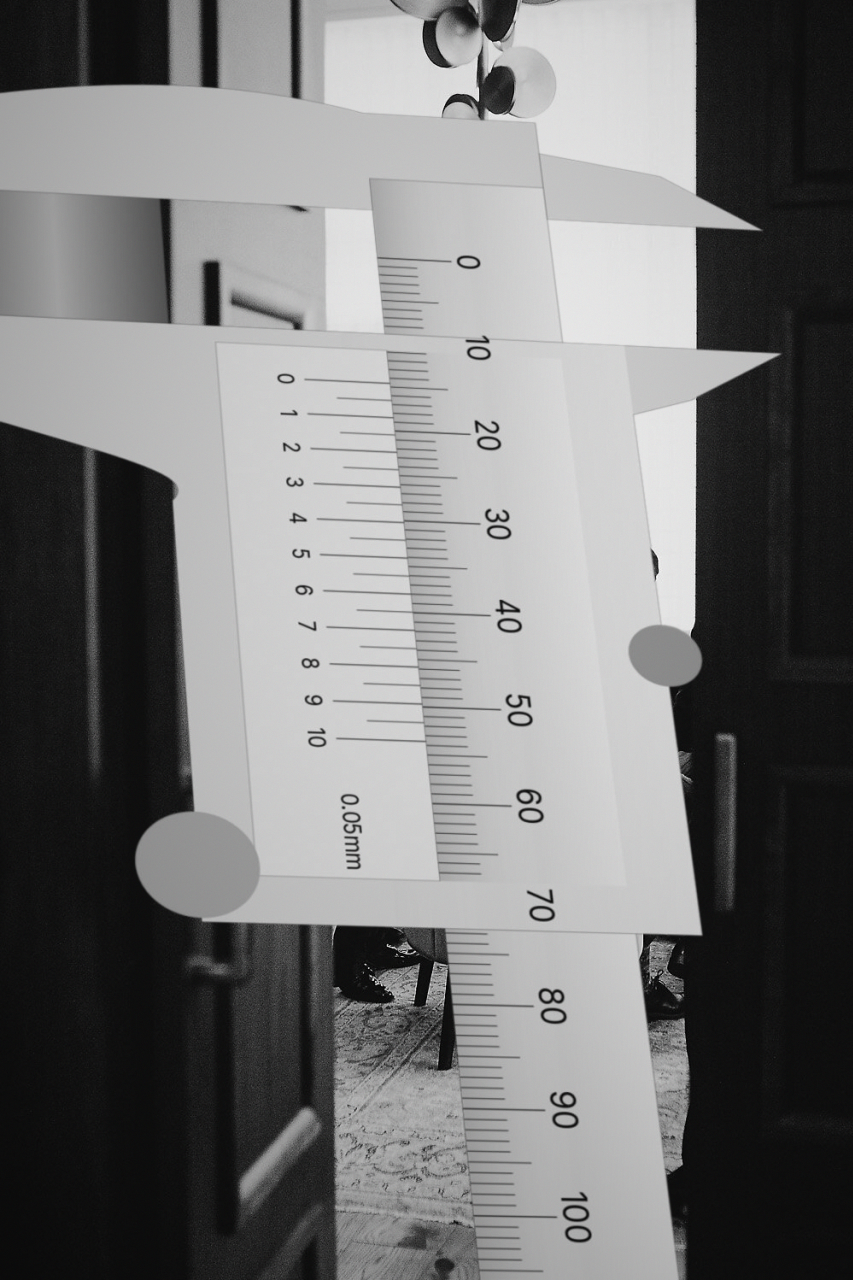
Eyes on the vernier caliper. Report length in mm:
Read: 14.6 mm
